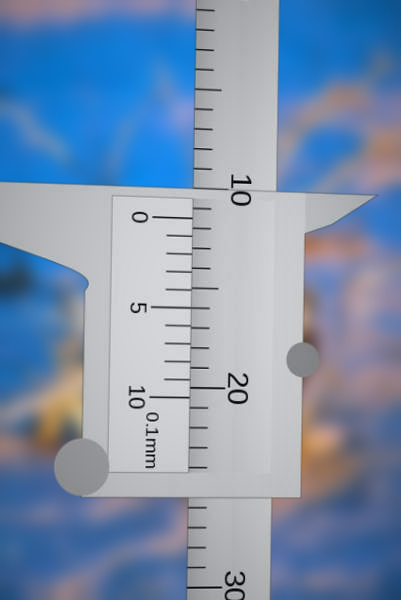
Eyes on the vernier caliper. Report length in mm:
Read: 11.5 mm
